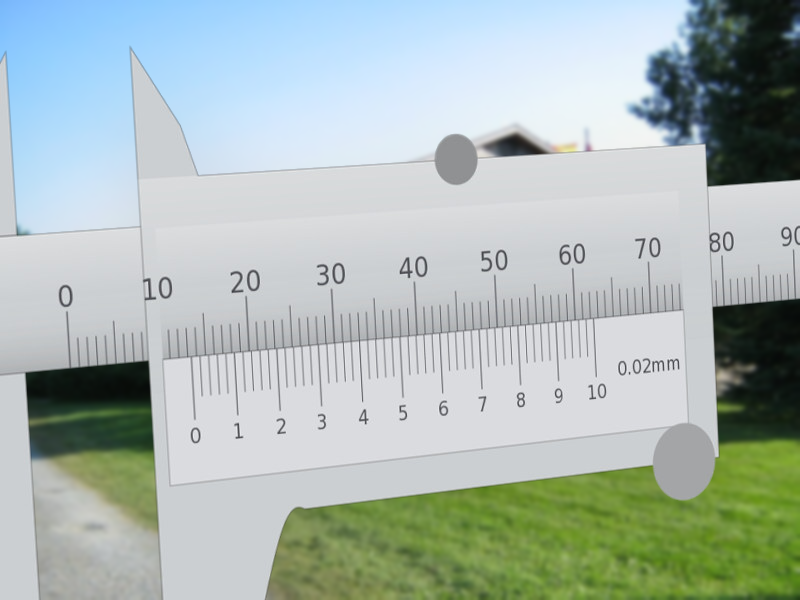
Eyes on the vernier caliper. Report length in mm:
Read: 13.4 mm
